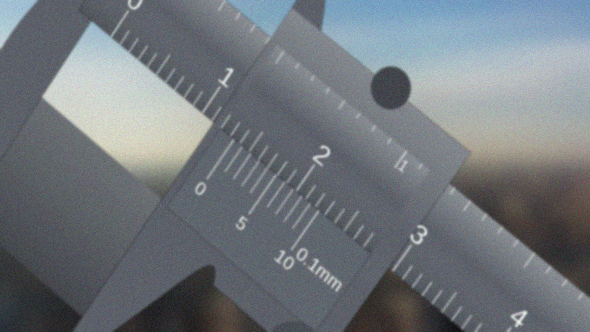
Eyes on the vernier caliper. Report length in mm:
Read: 13.4 mm
